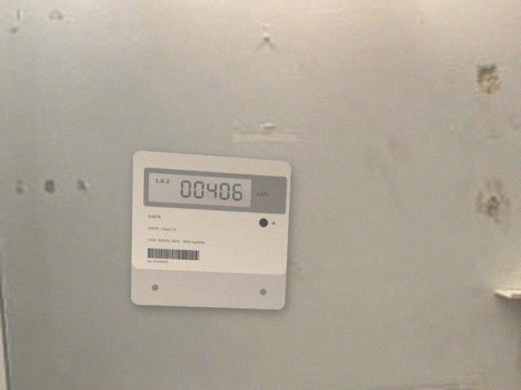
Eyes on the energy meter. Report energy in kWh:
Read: 406 kWh
